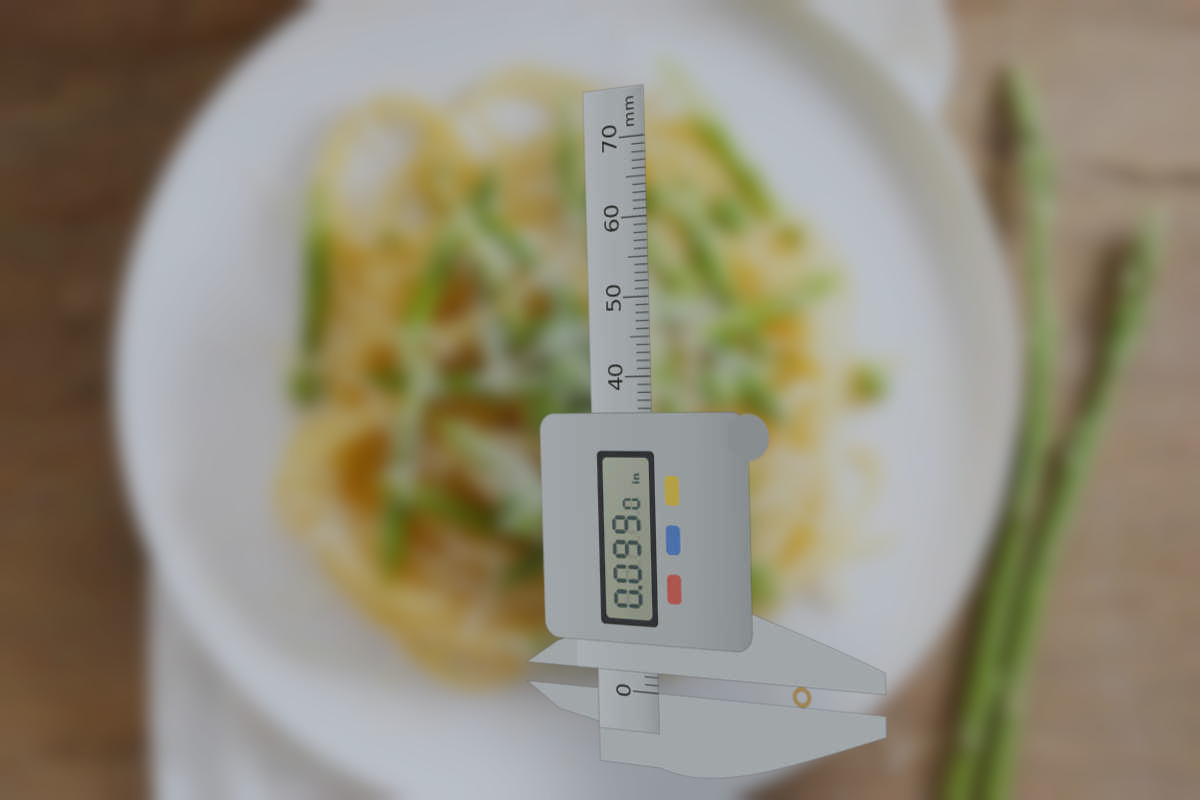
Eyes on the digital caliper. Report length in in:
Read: 0.0990 in
